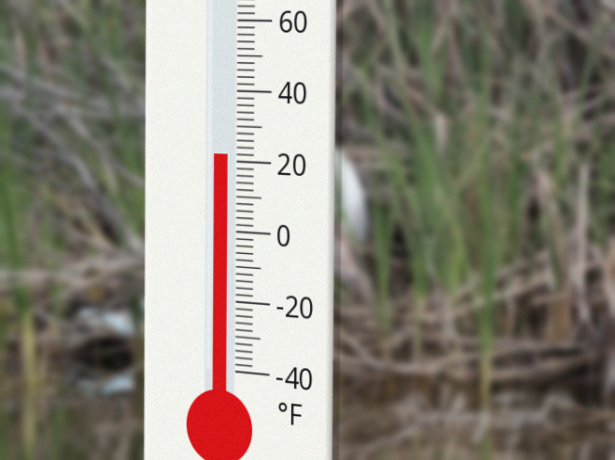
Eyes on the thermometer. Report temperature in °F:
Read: 22 °F
